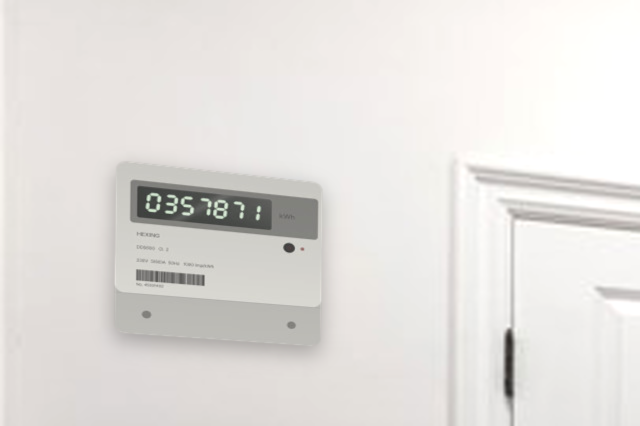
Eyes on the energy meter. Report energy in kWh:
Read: 357871 kWh
